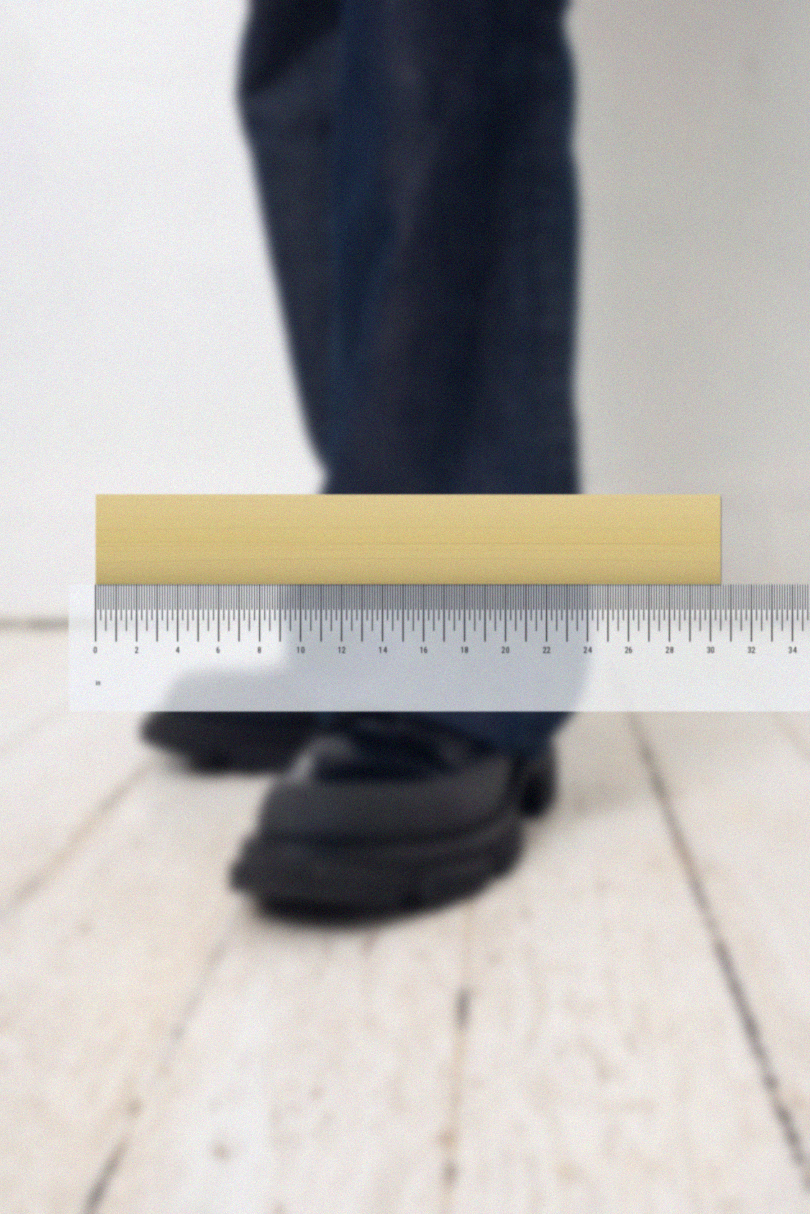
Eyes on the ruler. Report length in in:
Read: 30.5 in
